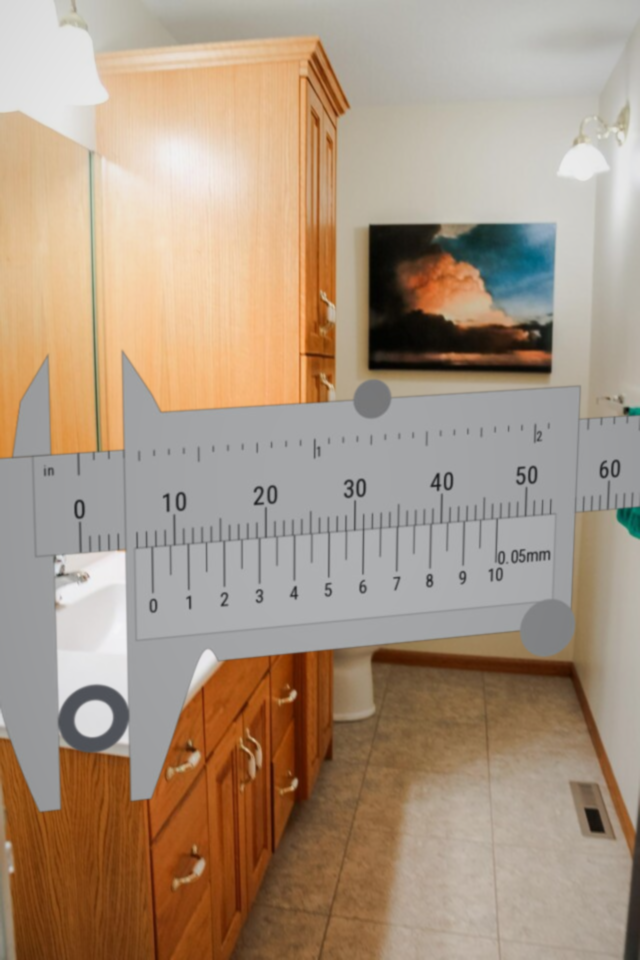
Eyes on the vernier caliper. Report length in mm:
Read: 7.6 mm
